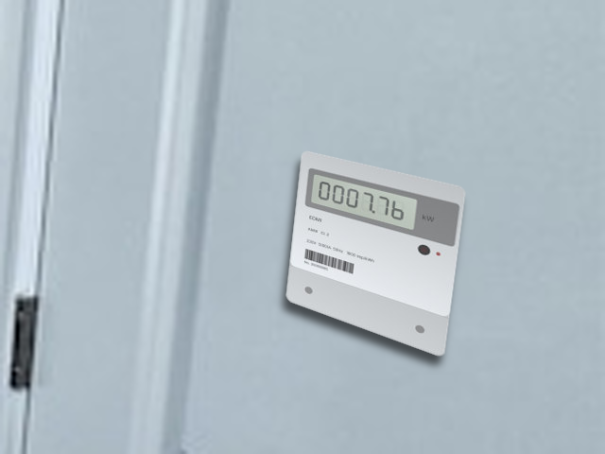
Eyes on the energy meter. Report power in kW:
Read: 7.76 kW
